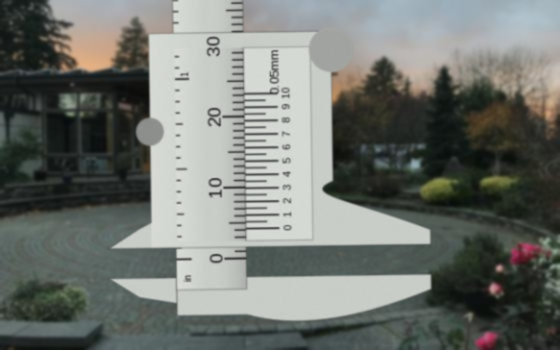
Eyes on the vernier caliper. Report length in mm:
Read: 4.2 mm
